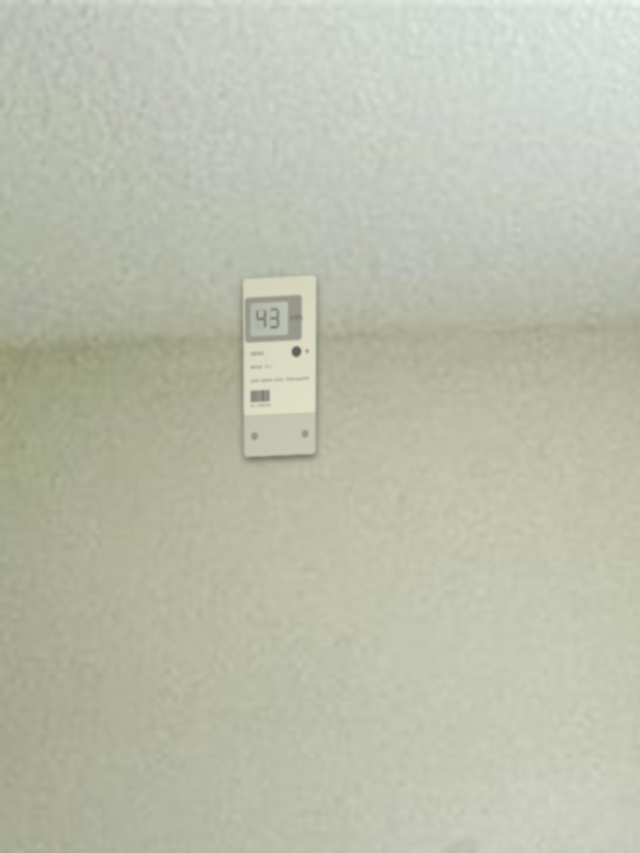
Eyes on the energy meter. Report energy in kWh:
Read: 43 kWh
